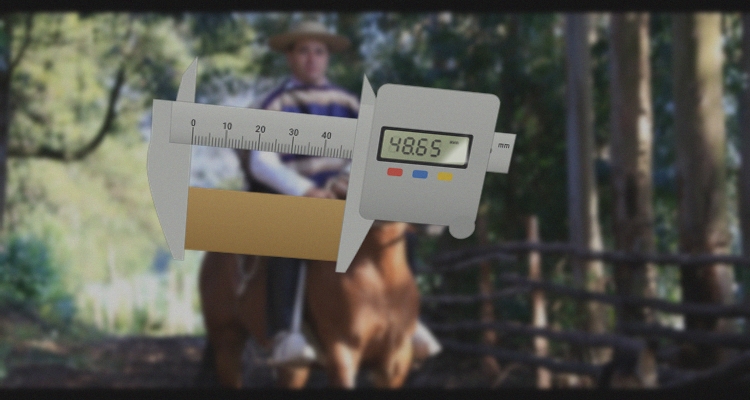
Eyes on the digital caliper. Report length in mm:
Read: 48.65 mm
